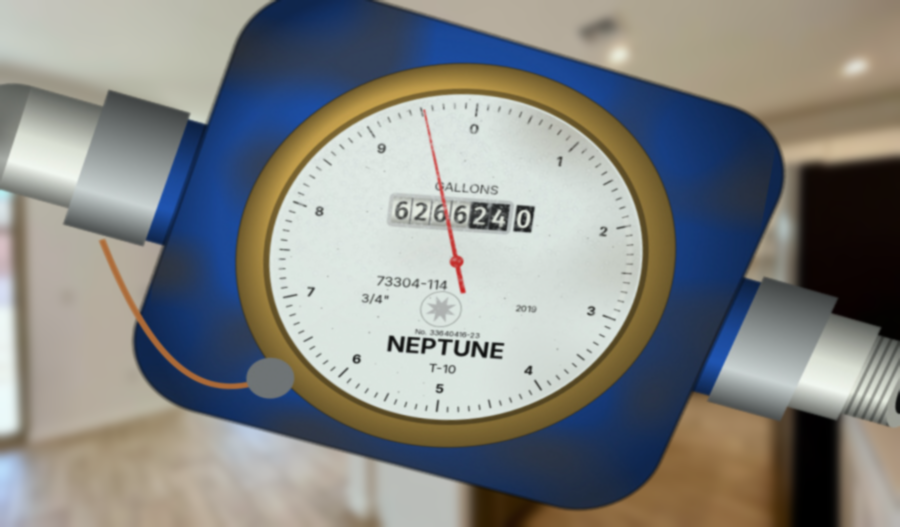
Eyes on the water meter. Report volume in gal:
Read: 6266239.5 gal
